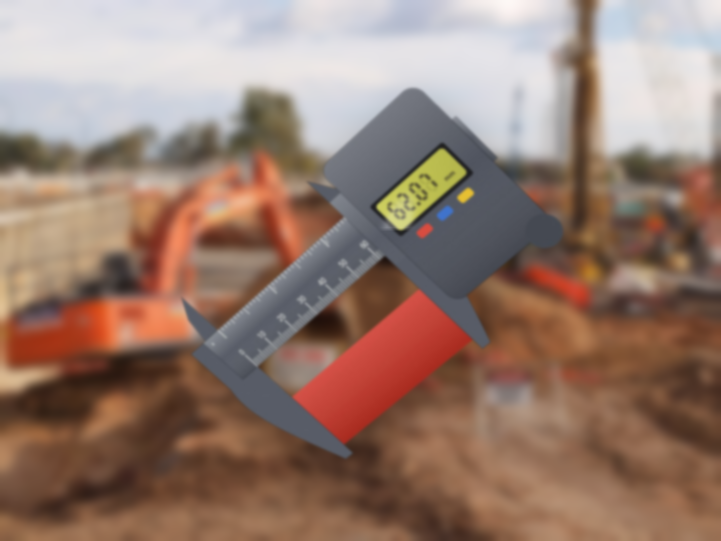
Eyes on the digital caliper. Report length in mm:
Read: 62.07 mm
